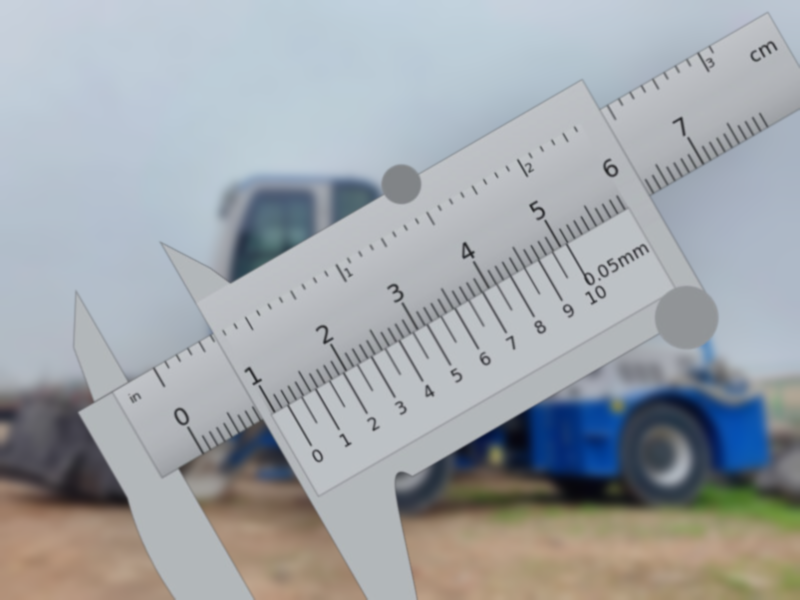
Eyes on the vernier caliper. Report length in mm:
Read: 11.8 mm
